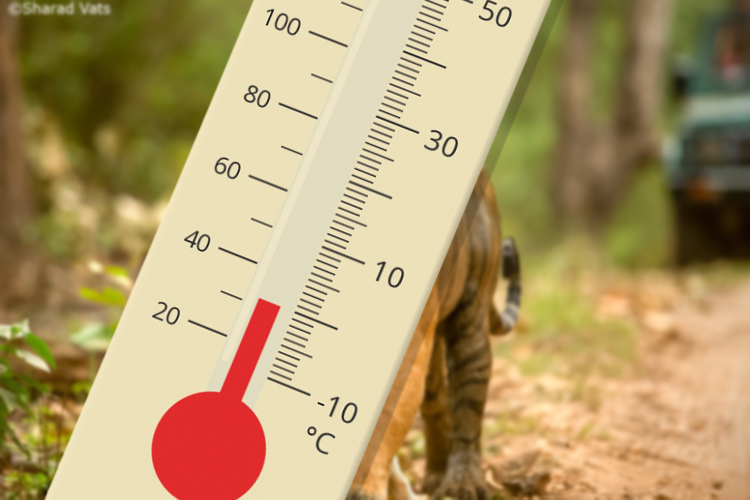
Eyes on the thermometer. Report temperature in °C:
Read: 0 °C
